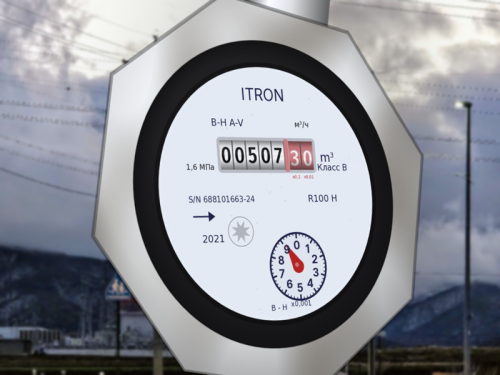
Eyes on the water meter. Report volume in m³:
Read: 507.299 m³
